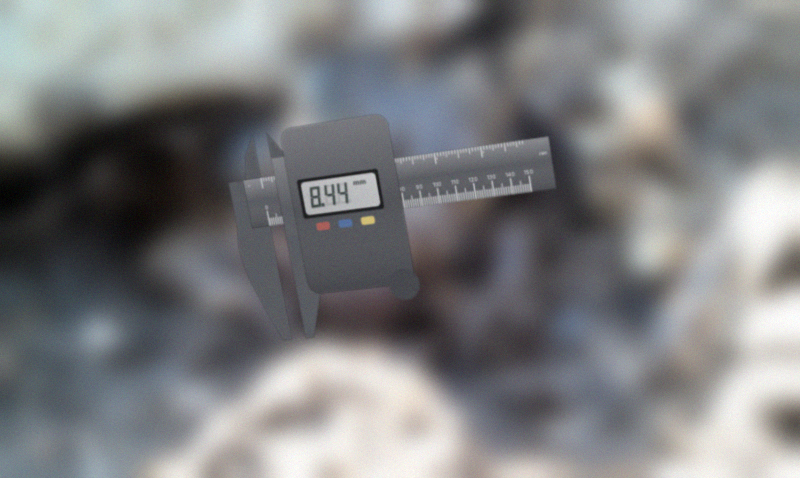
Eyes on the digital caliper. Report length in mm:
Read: 8.44 mm
